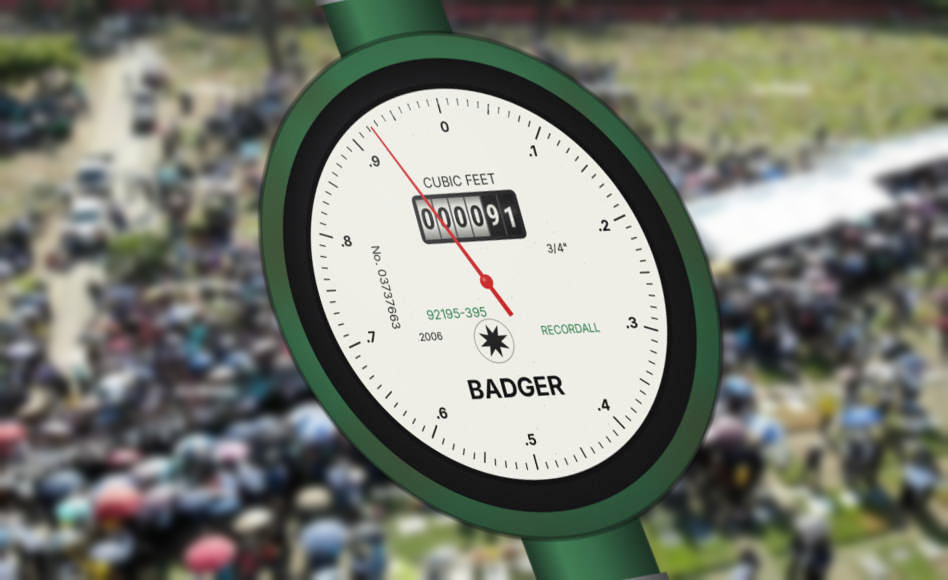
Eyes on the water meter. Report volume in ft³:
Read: 90.92 ft³
